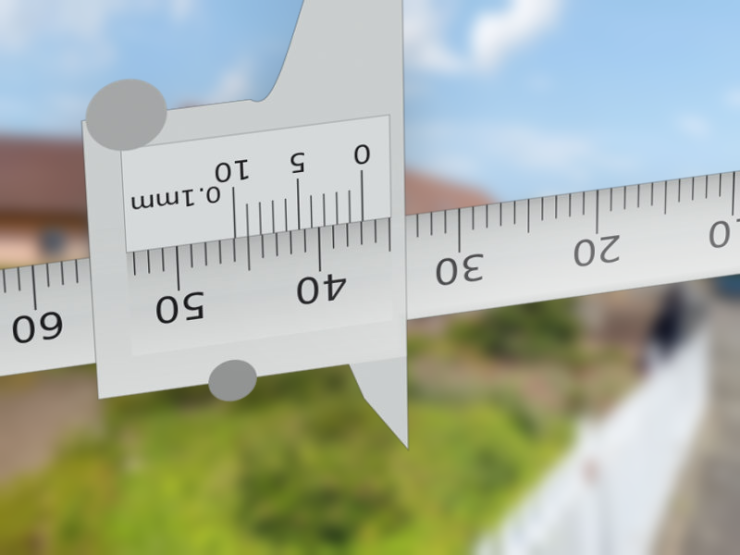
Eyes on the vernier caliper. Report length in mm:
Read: 36.9 mm
